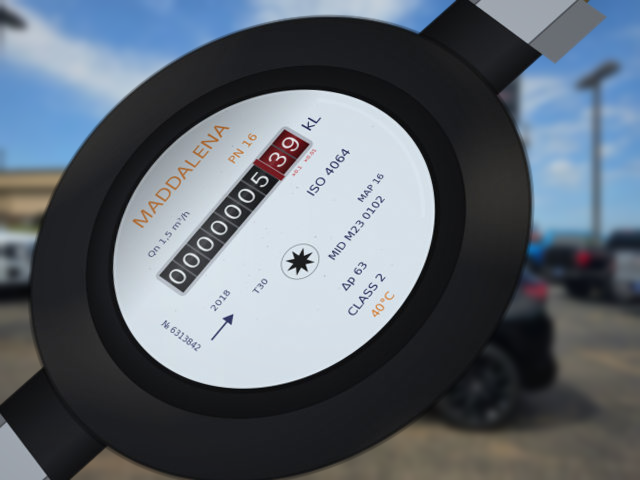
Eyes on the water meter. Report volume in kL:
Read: 5.39 kL
